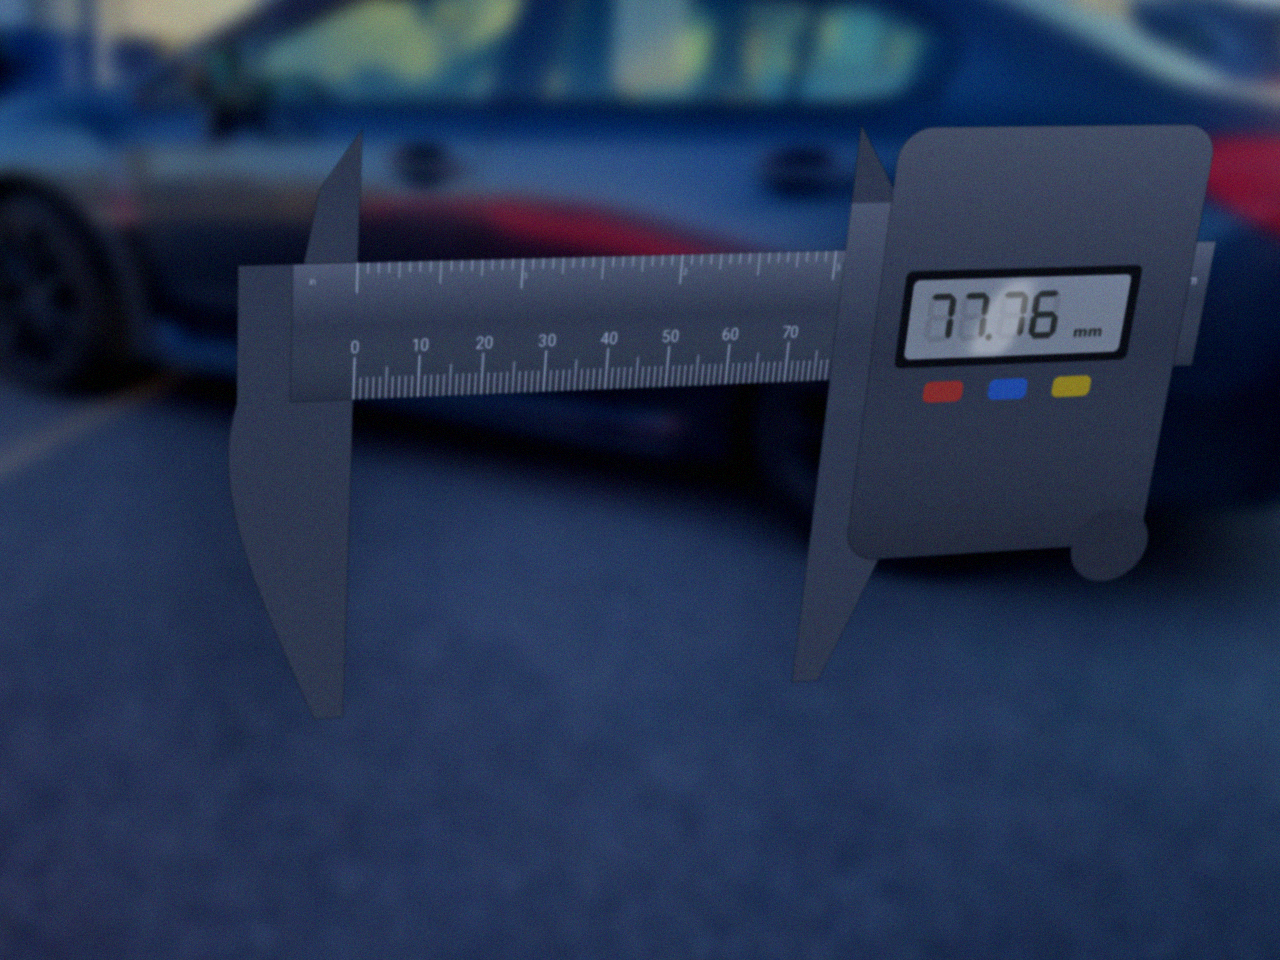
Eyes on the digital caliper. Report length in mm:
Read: 77.76 mm
